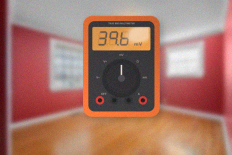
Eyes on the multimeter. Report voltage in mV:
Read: 39.6 mV
